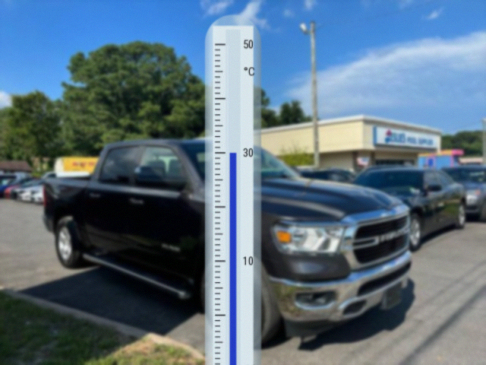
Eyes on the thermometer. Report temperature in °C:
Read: 30 °C
